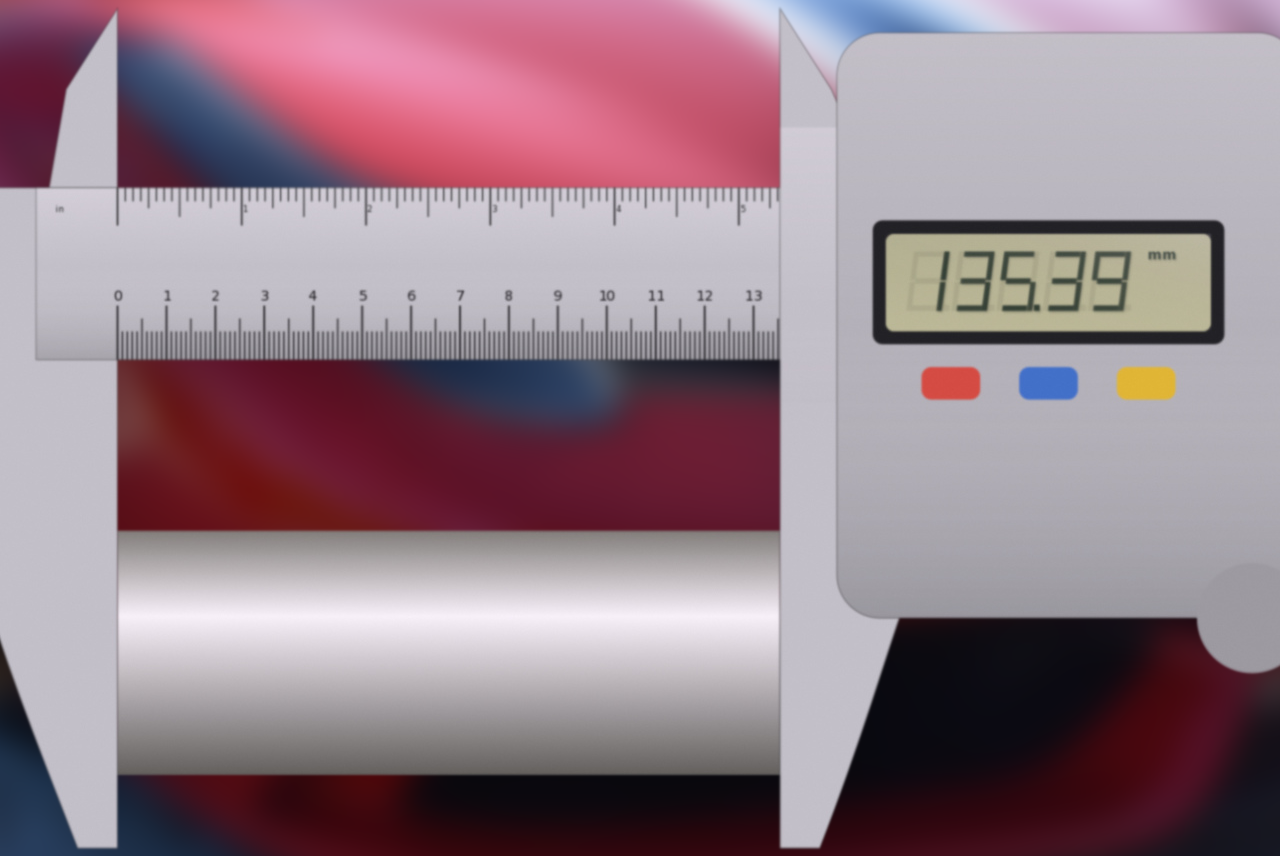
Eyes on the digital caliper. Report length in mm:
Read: 135.39 mm
